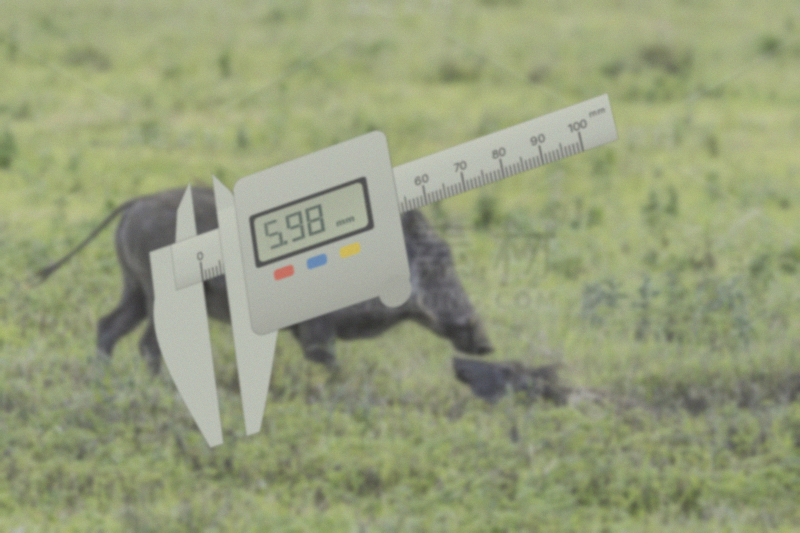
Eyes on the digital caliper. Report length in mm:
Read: 5.98 mm
